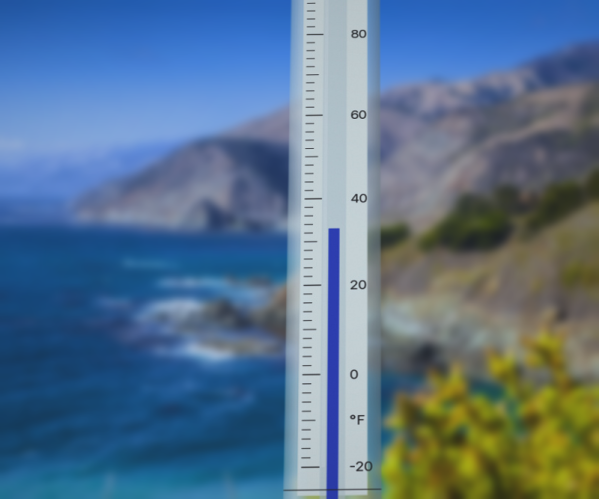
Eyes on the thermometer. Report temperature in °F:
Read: 33 °F
